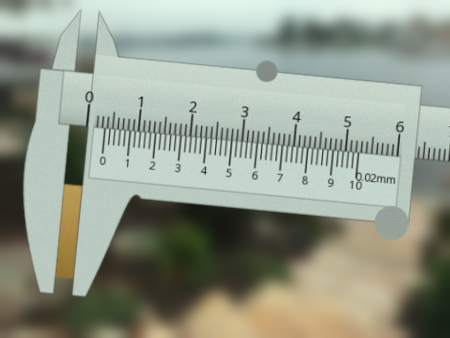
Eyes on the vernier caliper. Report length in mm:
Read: 3.5 mm
